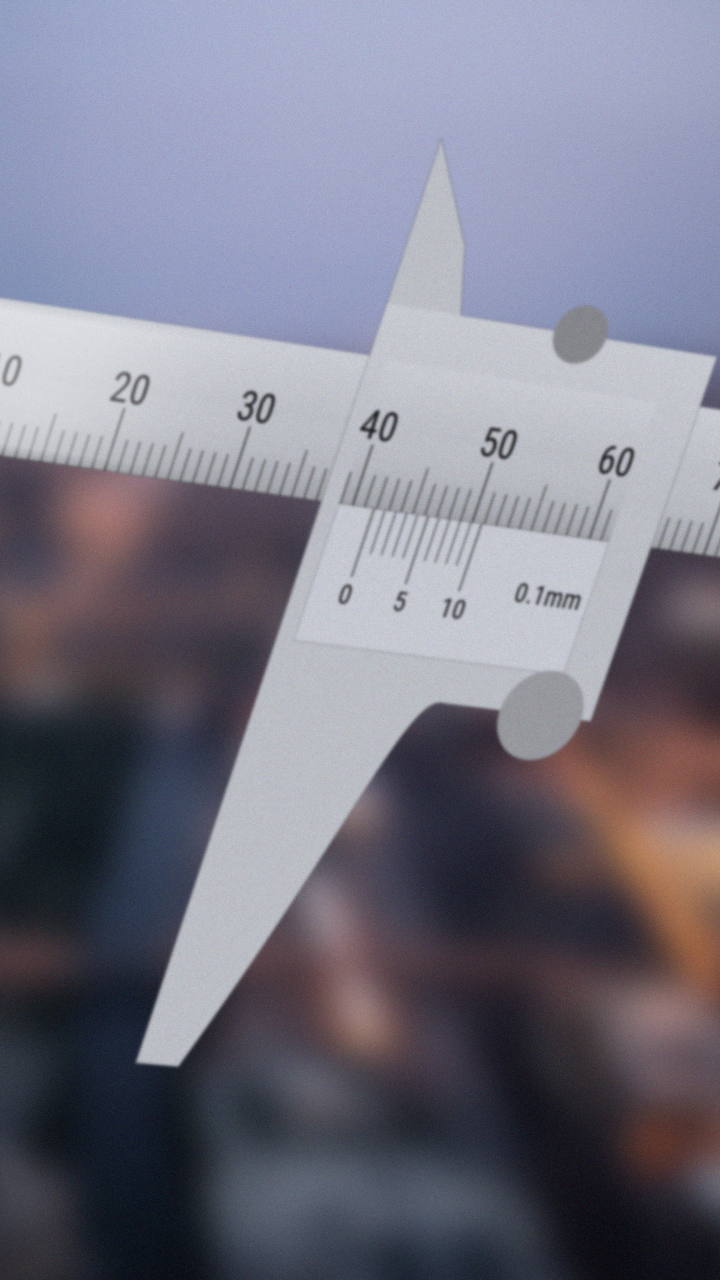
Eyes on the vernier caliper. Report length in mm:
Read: 41.8 mm
